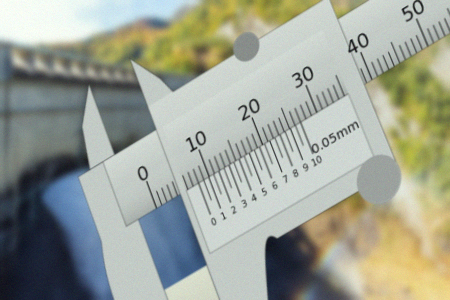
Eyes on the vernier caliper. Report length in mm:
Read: 8.0 mm
